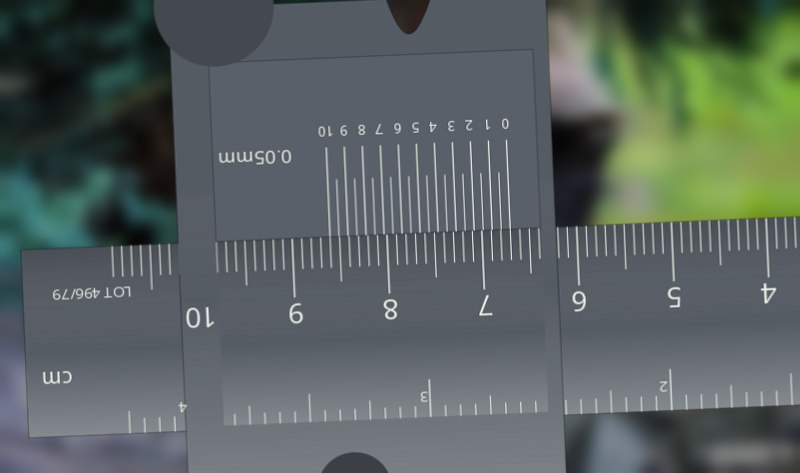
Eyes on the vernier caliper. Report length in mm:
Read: 67.0 mm
